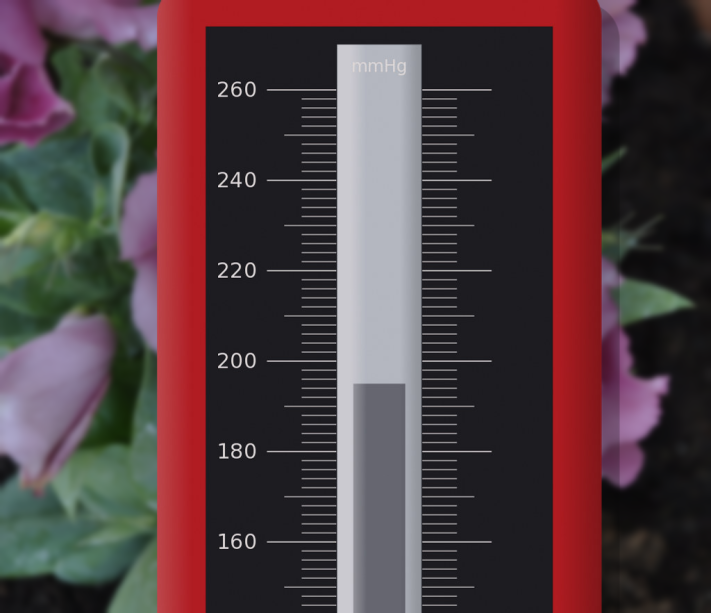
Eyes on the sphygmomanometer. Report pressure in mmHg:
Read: 195 mmHg
